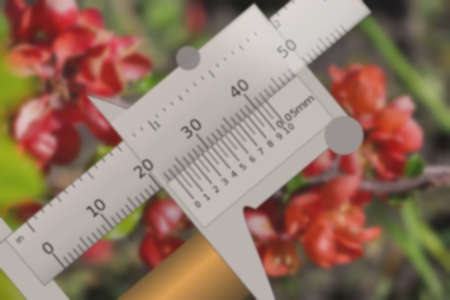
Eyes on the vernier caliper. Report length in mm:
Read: 23.0 mm
